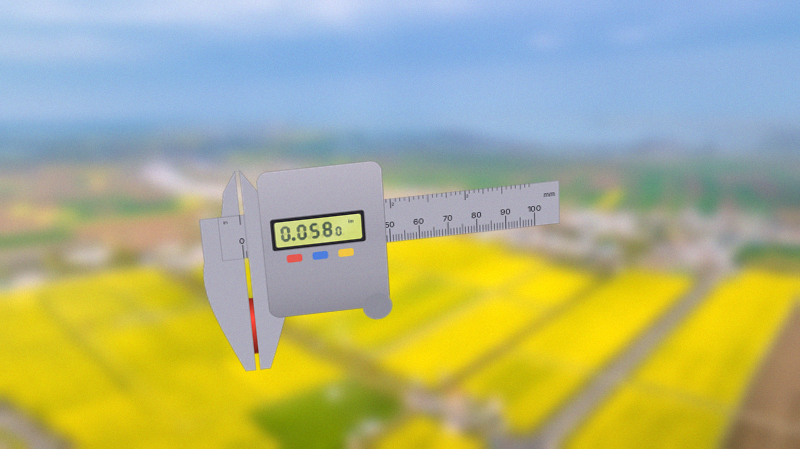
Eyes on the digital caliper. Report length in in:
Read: 0.0580 in
